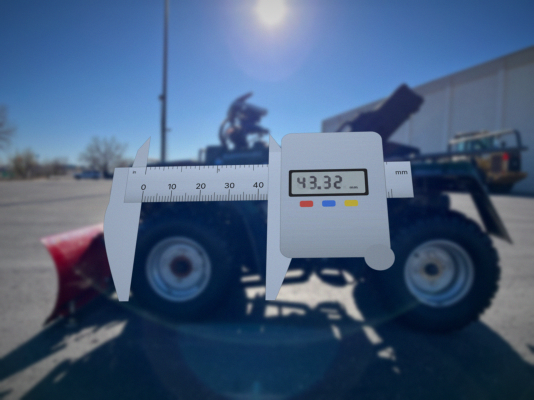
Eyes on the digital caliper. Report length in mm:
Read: 43.32 mm
